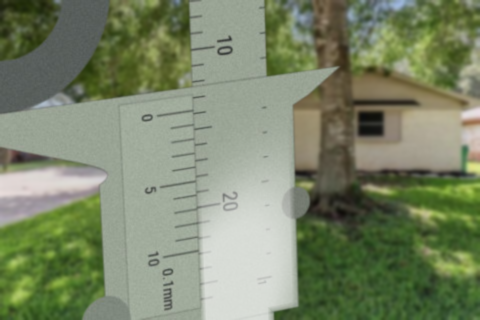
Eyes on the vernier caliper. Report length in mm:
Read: 13.8 mm
